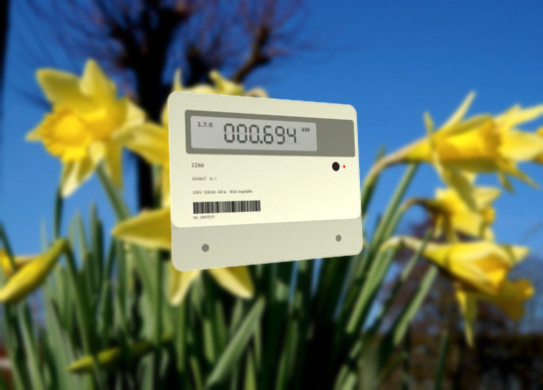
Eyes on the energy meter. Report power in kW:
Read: 0.694 kW
